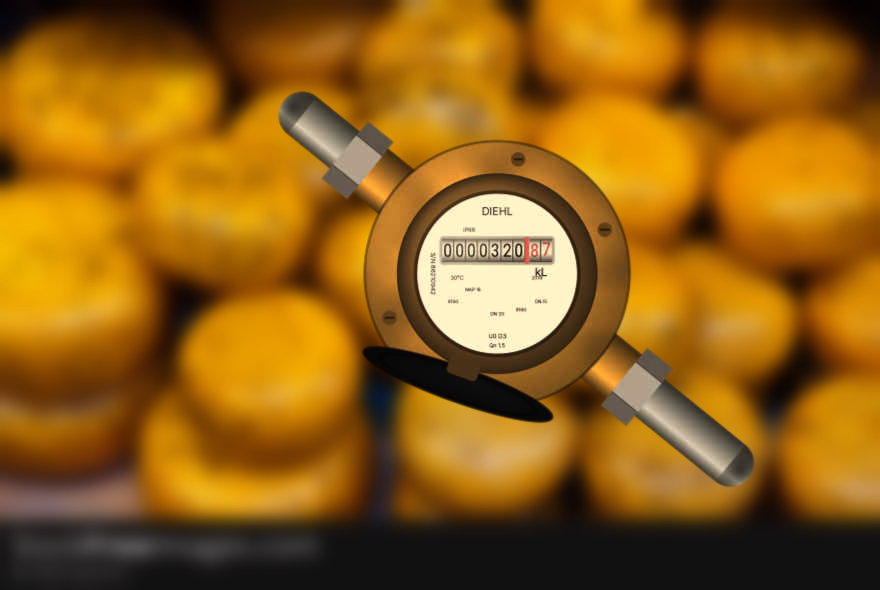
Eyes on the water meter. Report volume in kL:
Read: 320.87 kL
